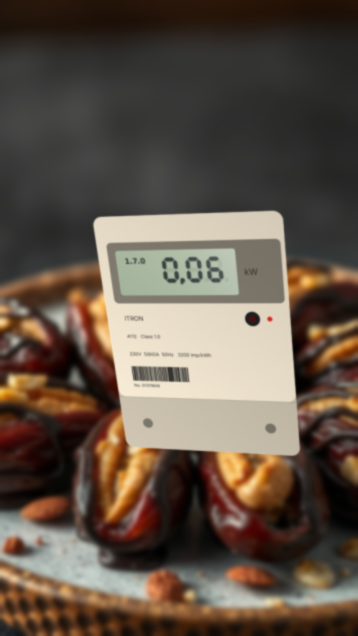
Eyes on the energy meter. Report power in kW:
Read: 0.06 kW
